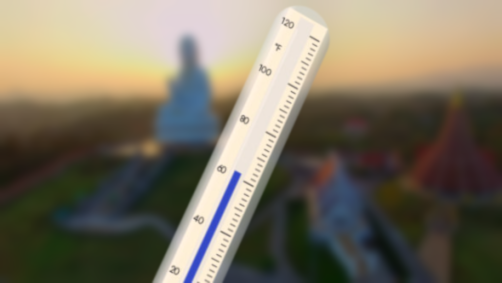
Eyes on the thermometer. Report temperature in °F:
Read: 62 °F
